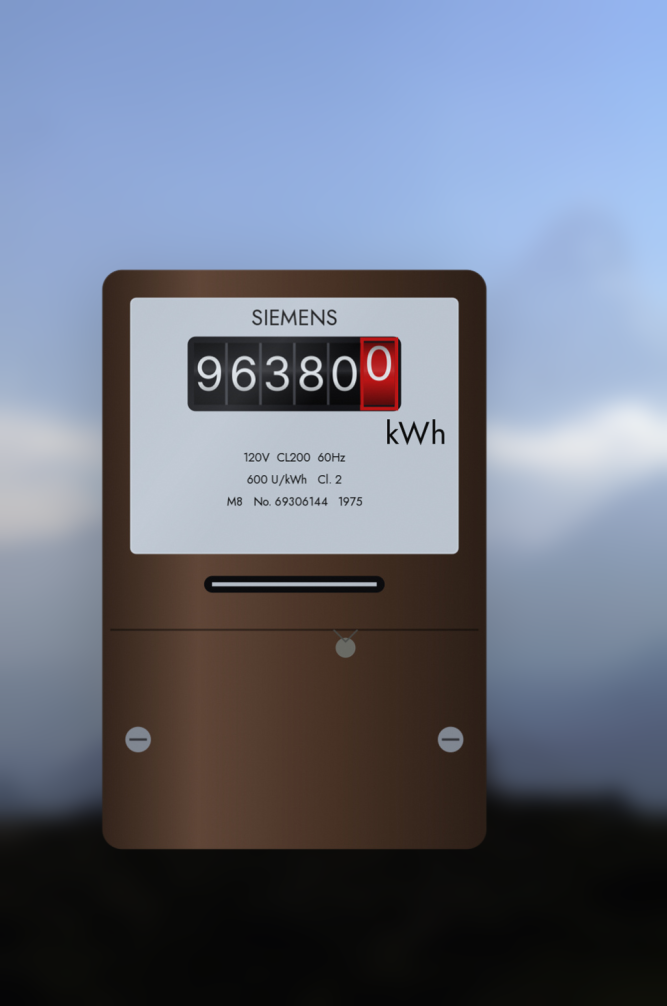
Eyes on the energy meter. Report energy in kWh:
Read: 96380.0 kWh
